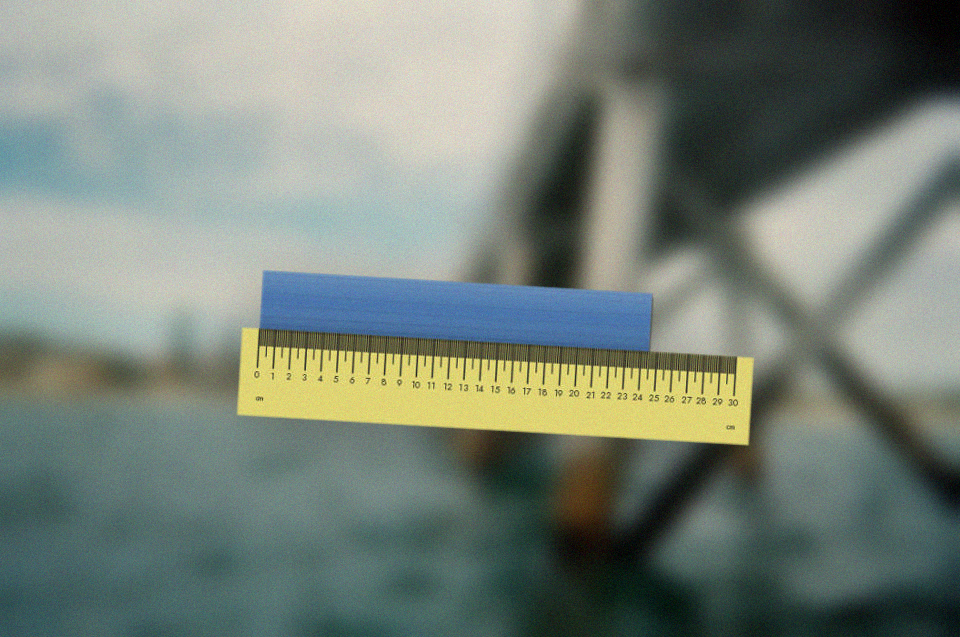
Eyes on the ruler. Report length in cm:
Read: 24.5 cm
